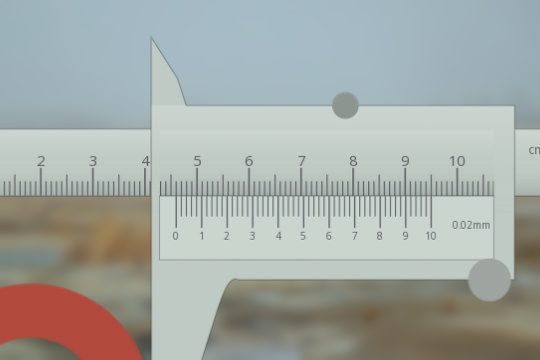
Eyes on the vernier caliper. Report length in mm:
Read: 46.0 mm
